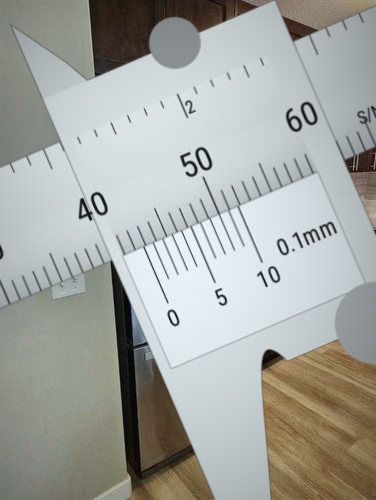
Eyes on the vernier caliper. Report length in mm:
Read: 42.8 mm
